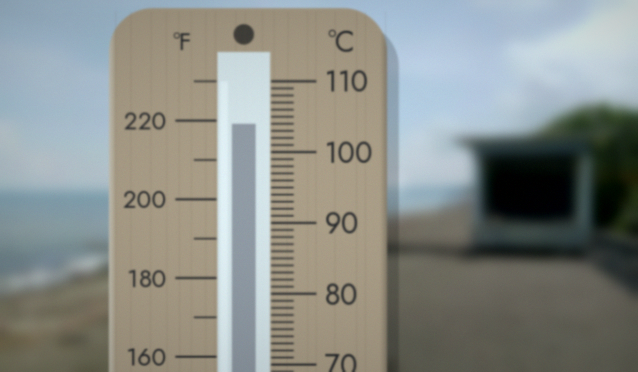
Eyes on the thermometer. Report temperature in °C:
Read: 104 °C
